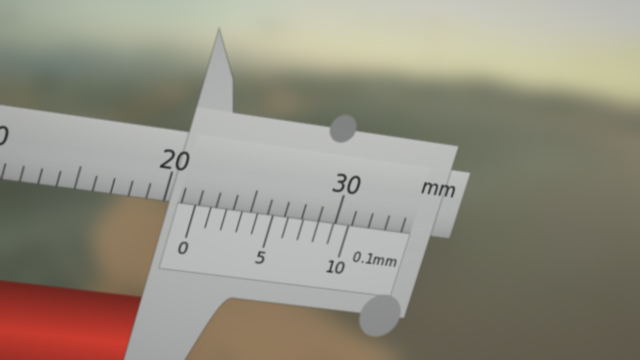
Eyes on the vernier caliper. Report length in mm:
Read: 21.8 mm
